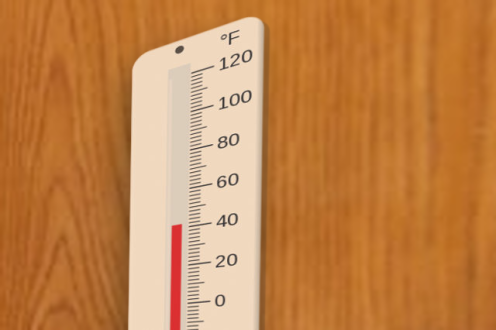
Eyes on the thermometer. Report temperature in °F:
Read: 42 °F
